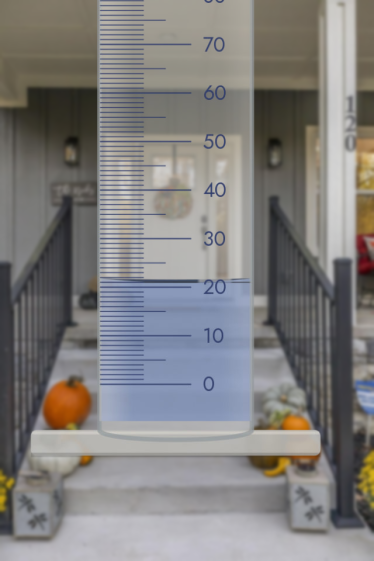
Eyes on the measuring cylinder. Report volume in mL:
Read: 21 mL
